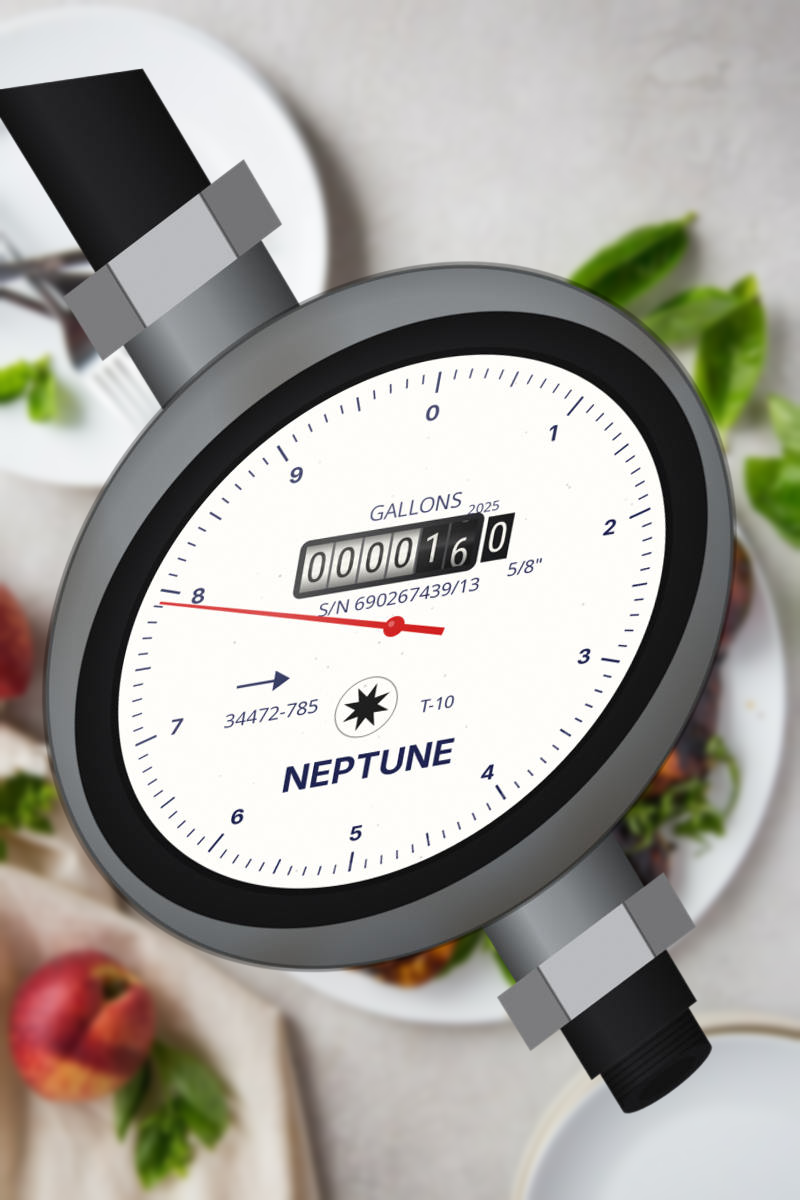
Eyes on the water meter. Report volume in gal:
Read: 157.9 gal
